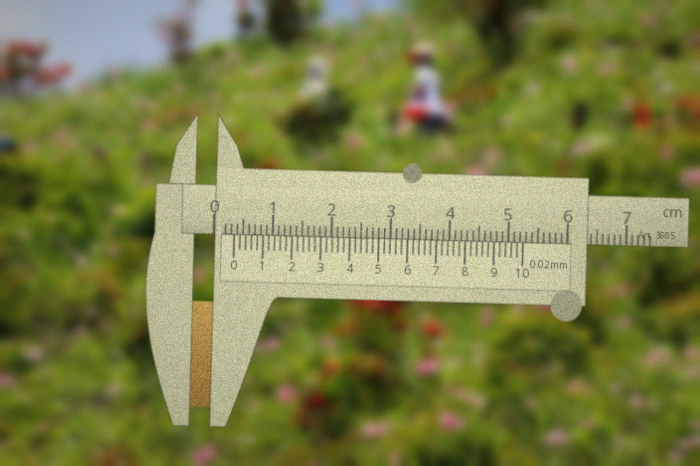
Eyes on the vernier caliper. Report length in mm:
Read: 3.5 mm
